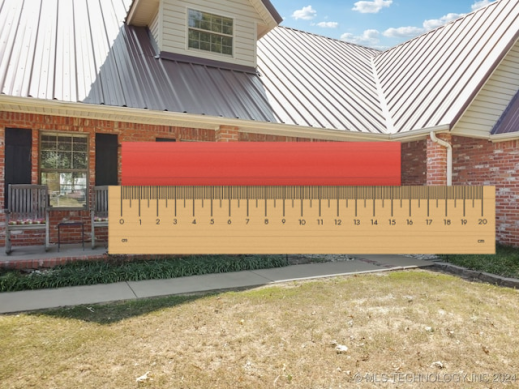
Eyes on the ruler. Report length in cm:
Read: 15.5 cm
